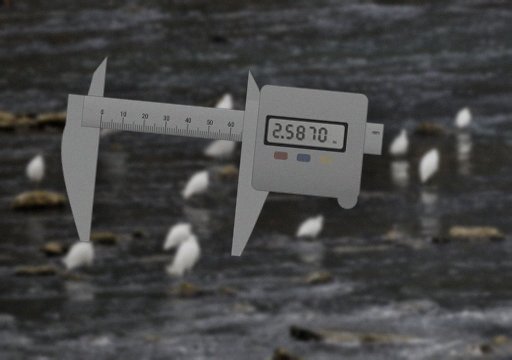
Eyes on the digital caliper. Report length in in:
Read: 2.5870 in
